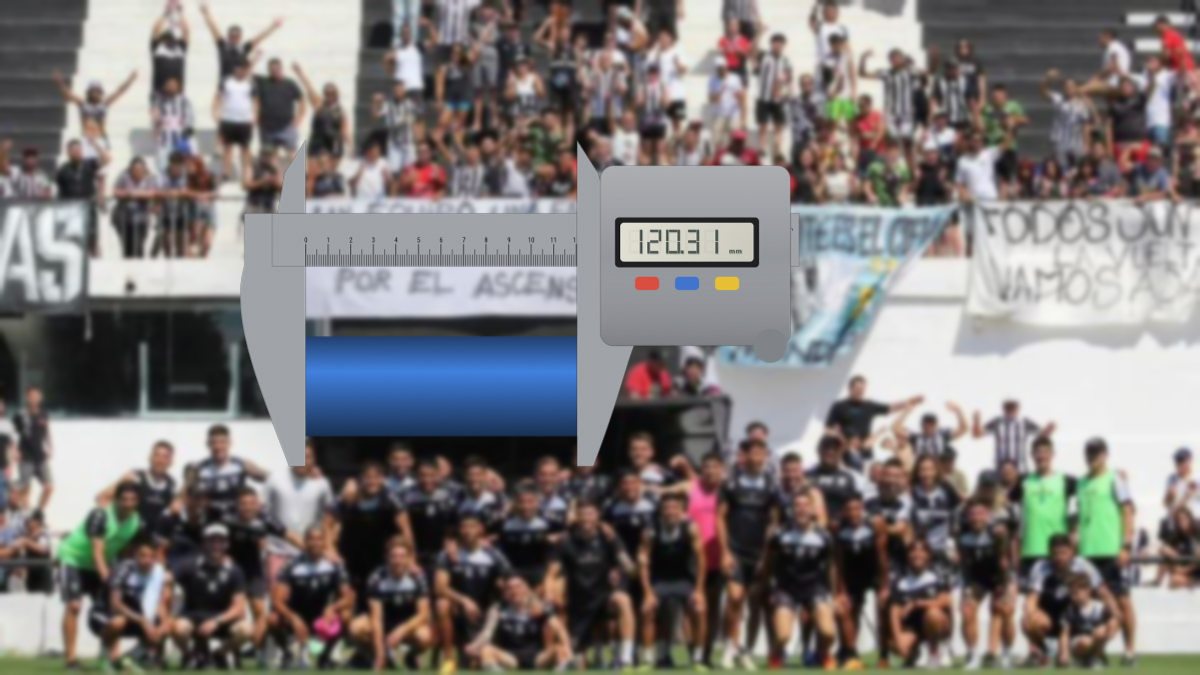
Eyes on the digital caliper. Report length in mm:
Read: 120.31 mm
